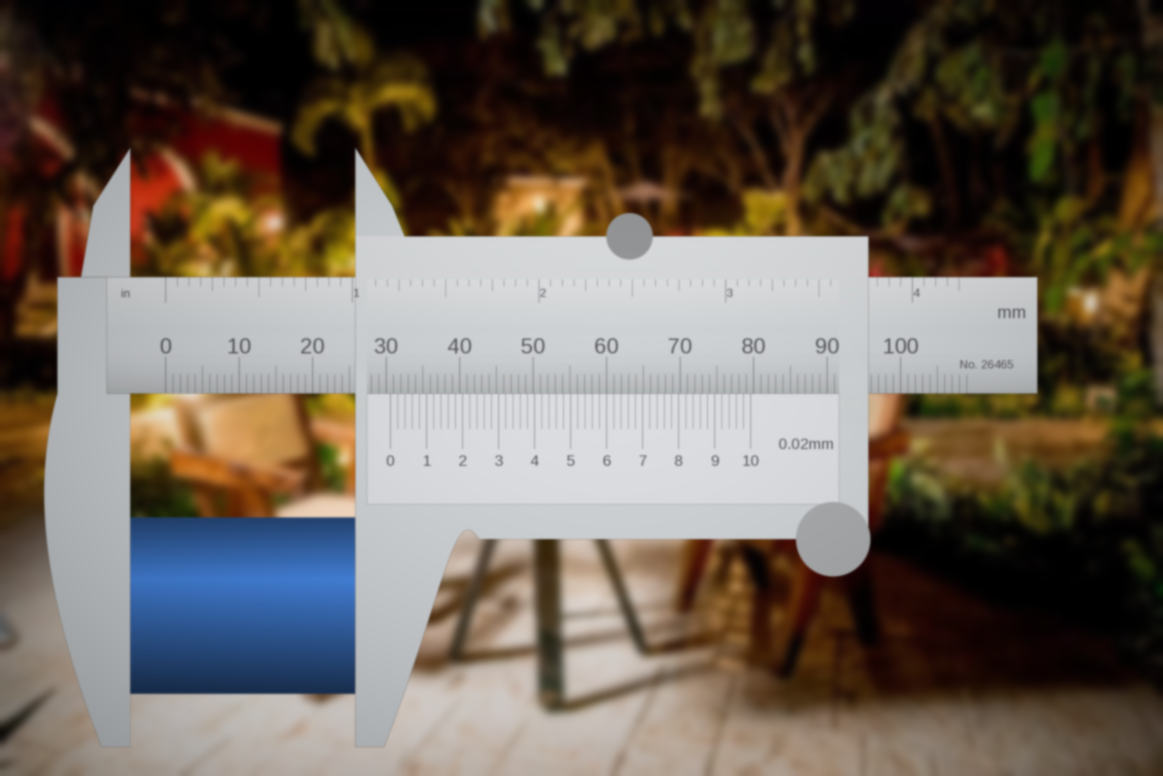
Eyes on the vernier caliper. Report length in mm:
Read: 30.6 mm
